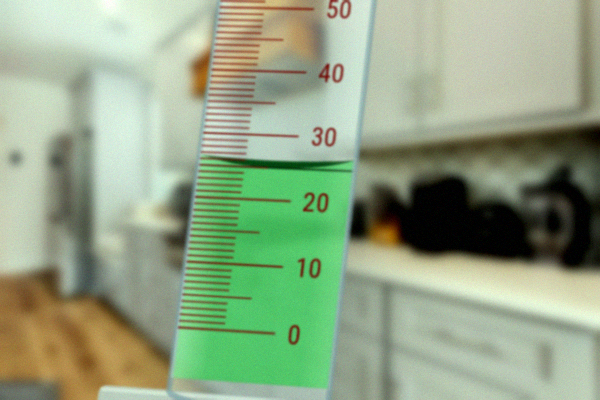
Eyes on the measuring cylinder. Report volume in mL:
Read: 25 mL
